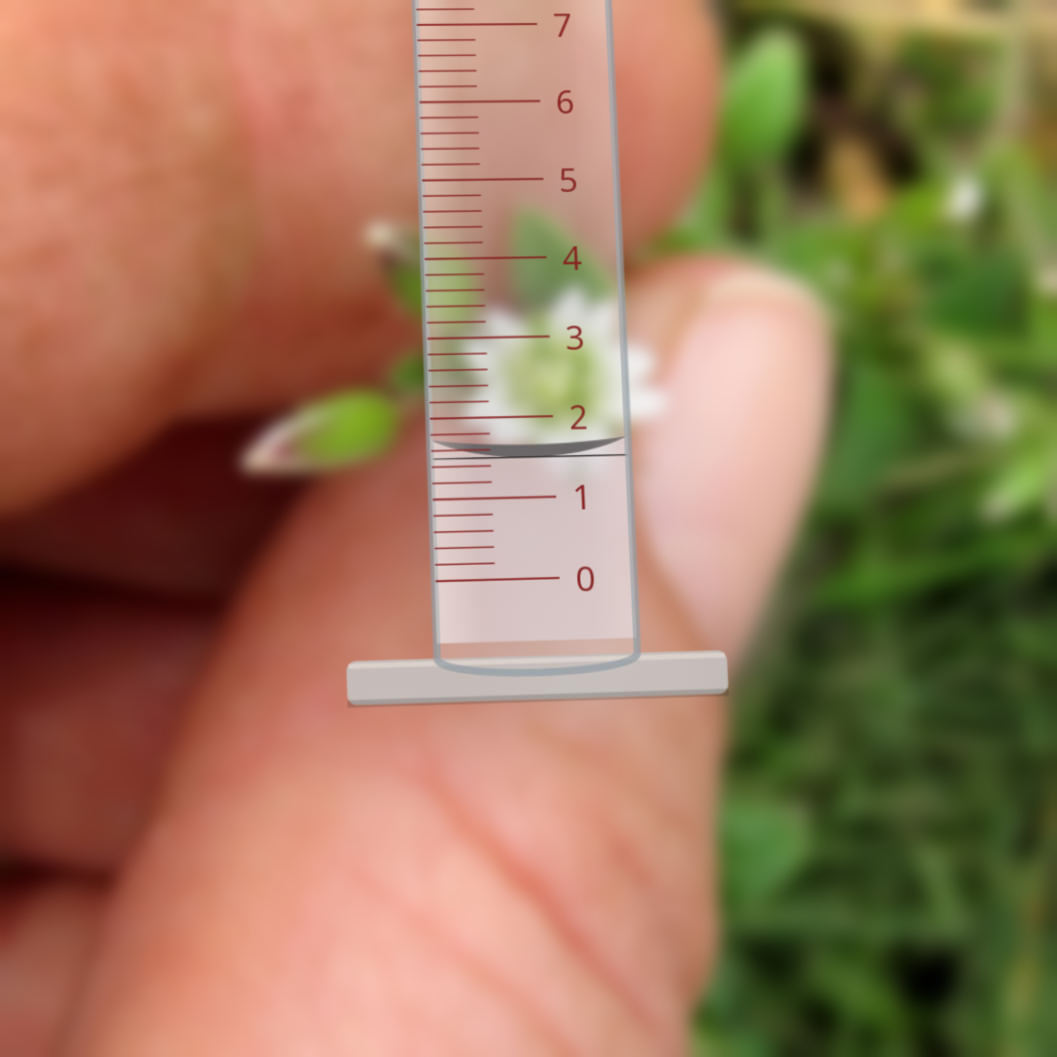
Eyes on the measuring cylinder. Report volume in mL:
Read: 1.5 mL
